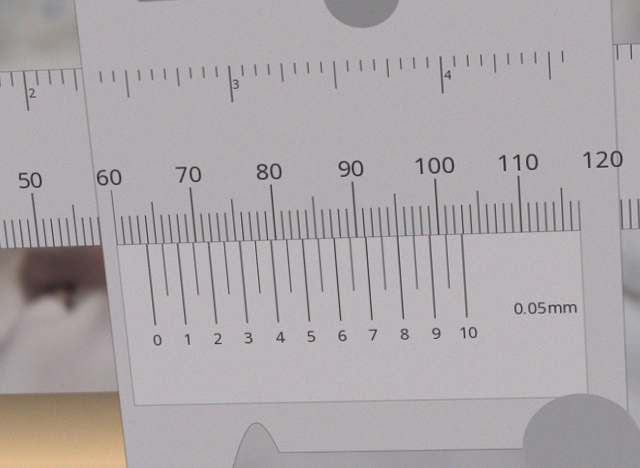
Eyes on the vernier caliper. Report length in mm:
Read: 63.8 mm
